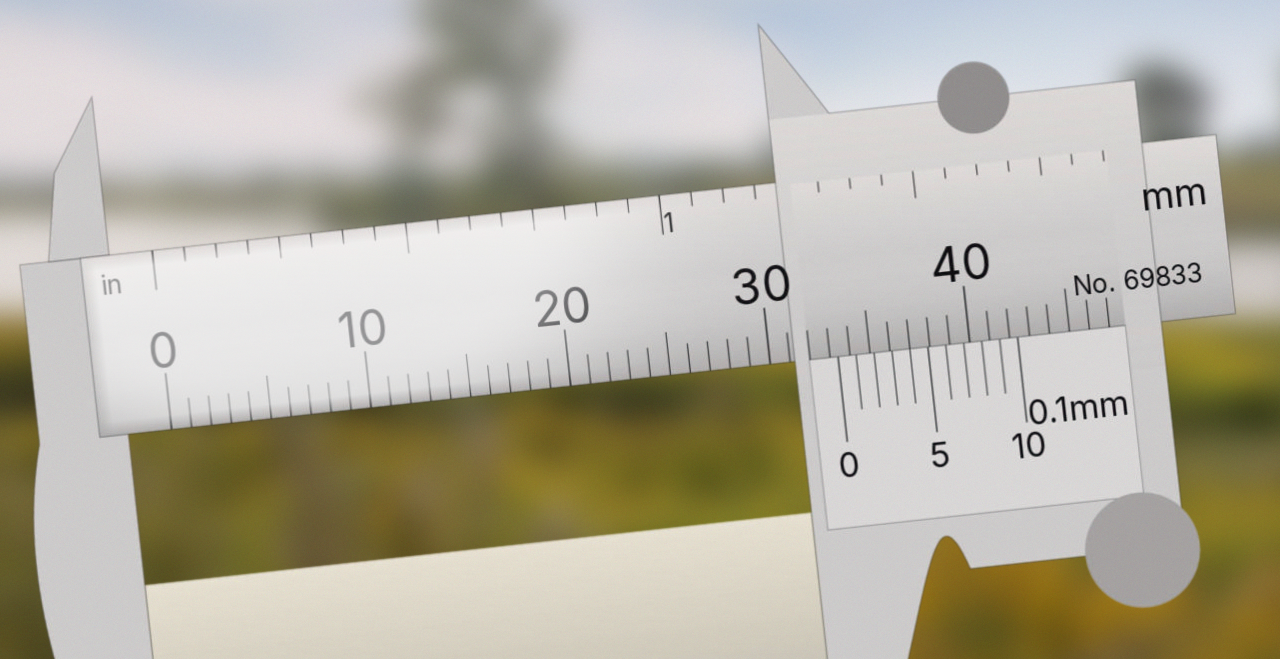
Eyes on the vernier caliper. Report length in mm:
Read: 33.4 mm
